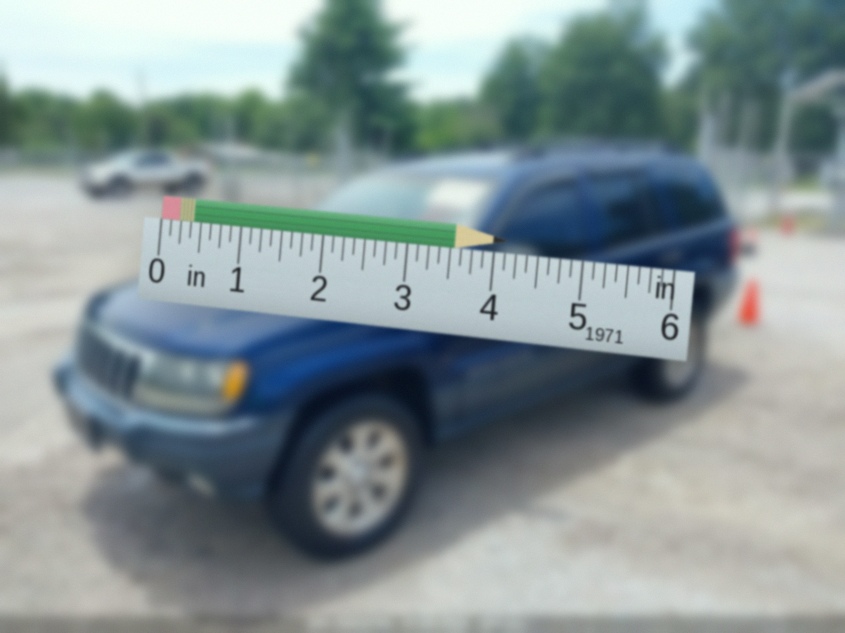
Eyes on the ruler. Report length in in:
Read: 4.125 in
